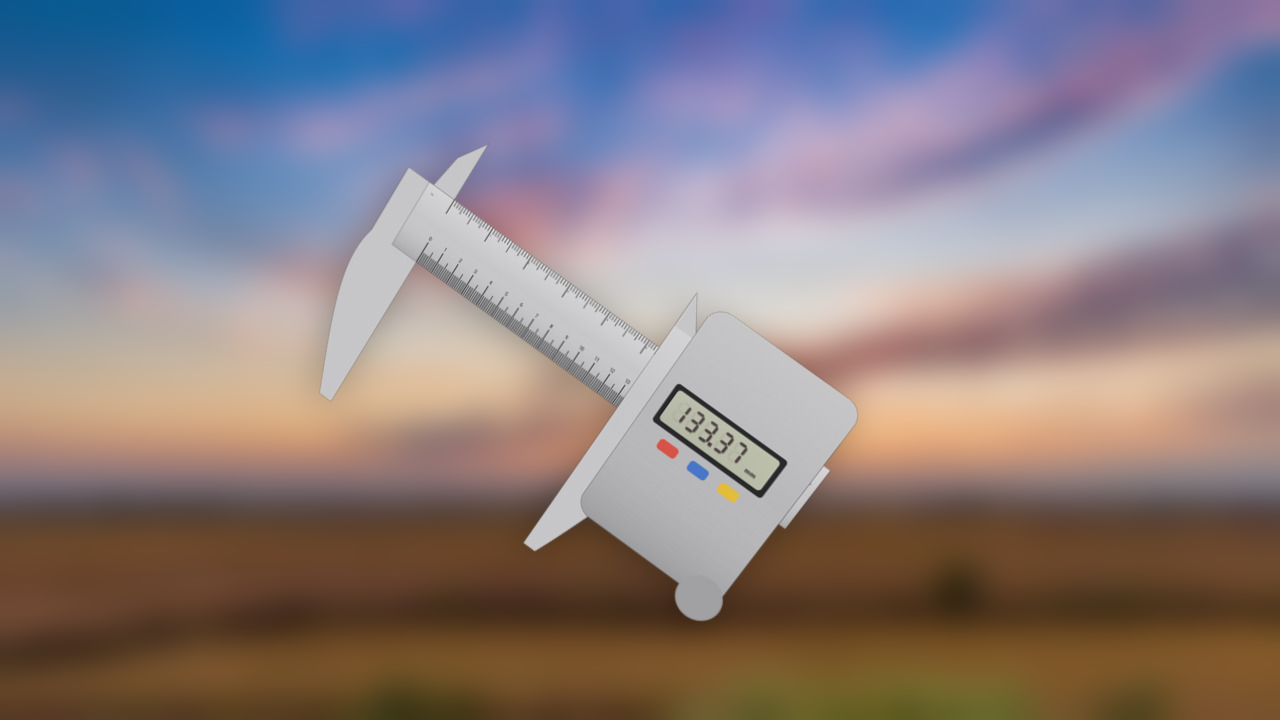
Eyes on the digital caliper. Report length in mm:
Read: 133.37 mm
